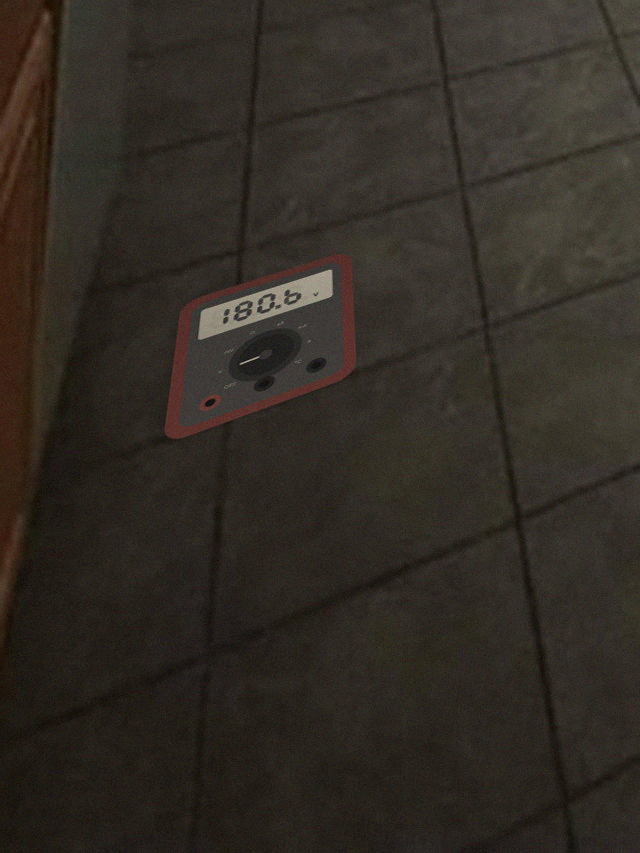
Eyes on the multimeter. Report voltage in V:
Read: 180.6 V
